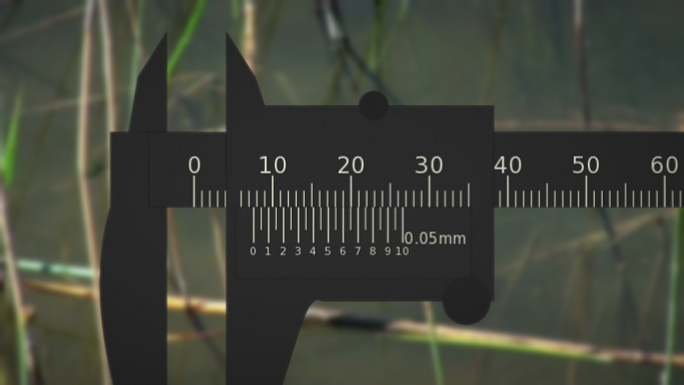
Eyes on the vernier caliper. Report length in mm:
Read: 7.6 mm
